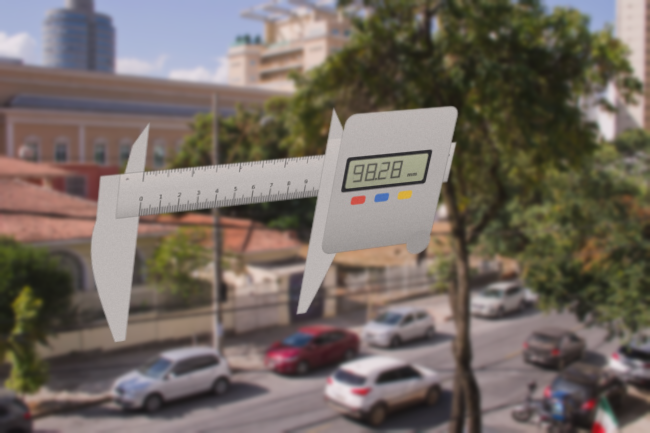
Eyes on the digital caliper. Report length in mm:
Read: 98.28 mm
